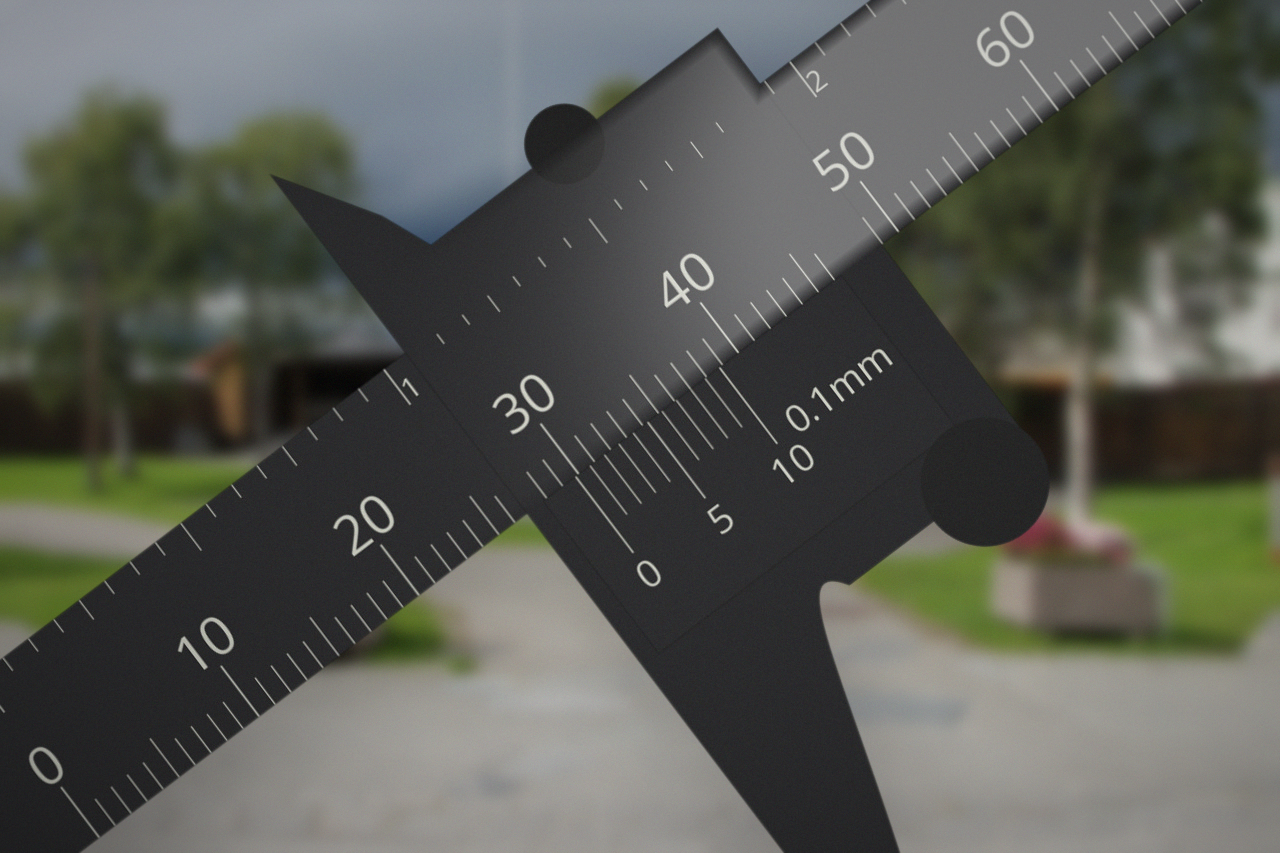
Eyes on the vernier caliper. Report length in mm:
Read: 29.8 mm
